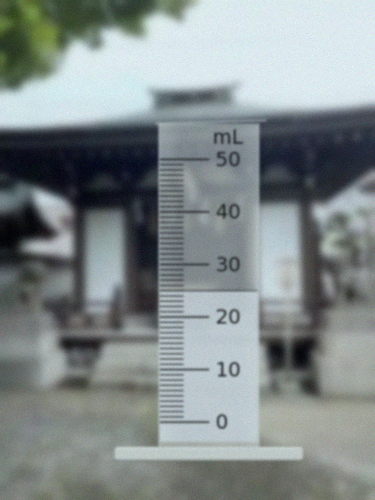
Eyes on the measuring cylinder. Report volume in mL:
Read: 25 mL
